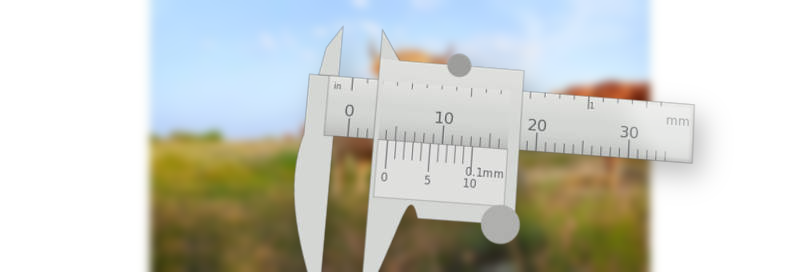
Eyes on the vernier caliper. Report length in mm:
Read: 4.2 mm
